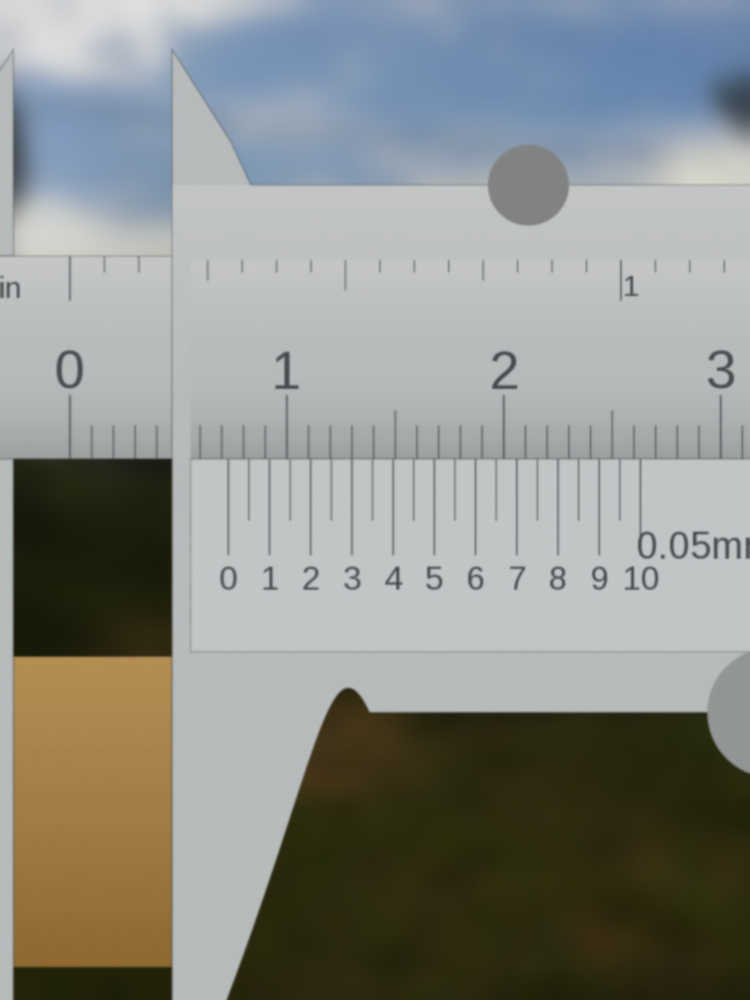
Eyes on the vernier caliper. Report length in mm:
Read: 7.3 mm
